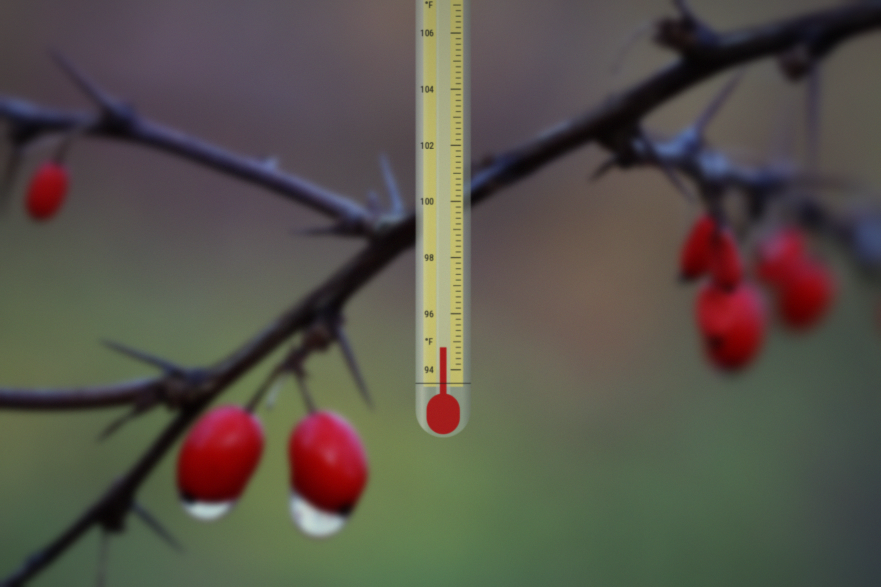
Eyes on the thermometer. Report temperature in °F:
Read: 94.8 °F
